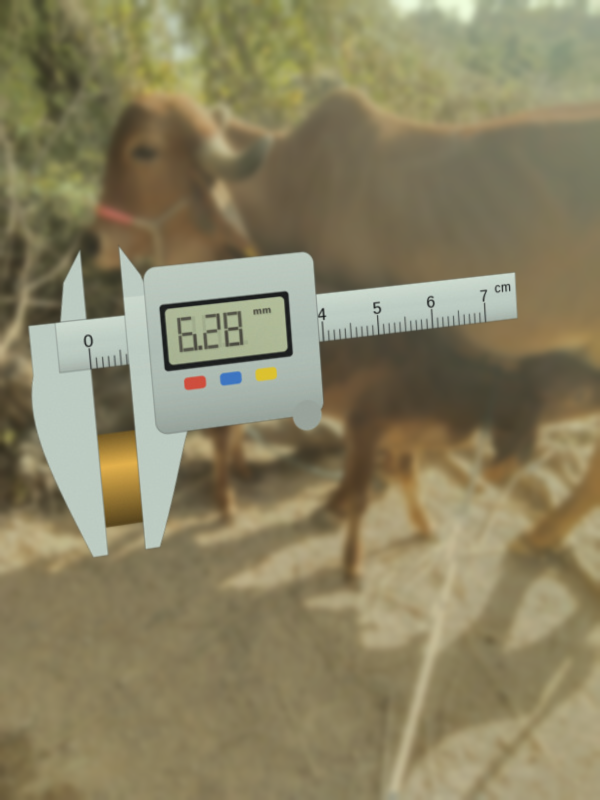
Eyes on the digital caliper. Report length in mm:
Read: 6.28 mm
